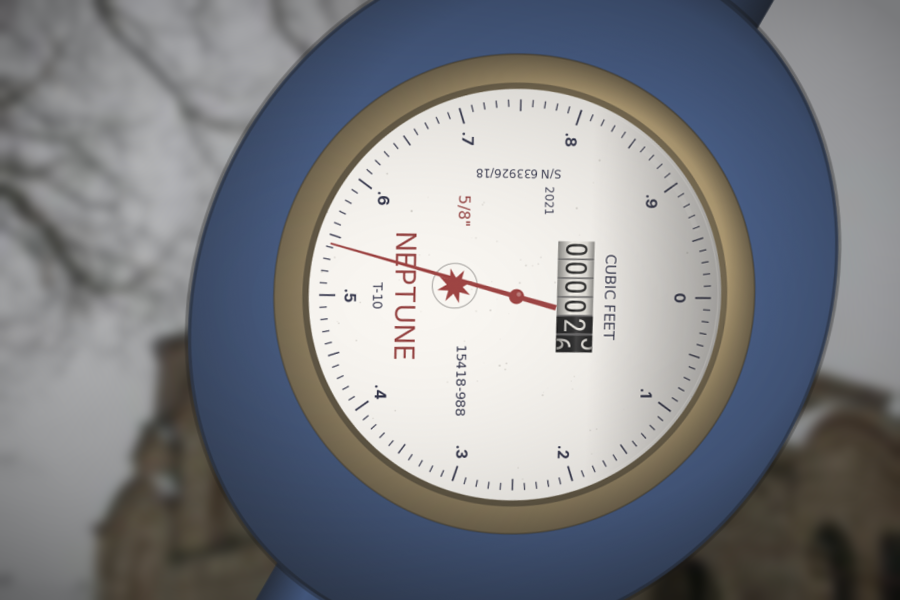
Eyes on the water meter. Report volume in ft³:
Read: 25.54 ft³
